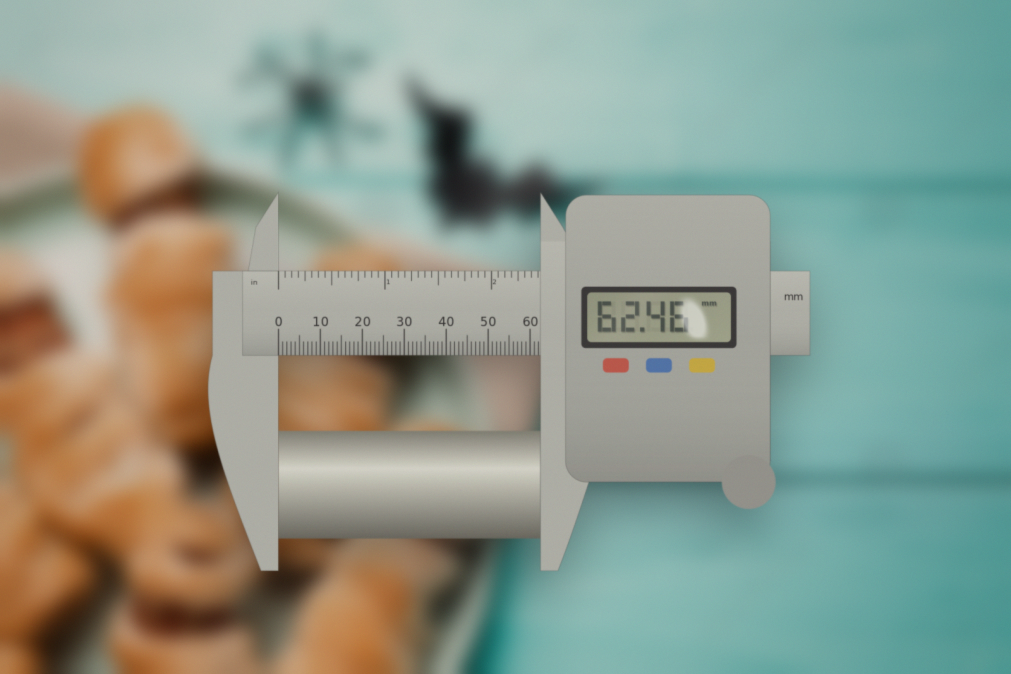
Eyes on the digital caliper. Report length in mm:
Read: 62.46 mm
